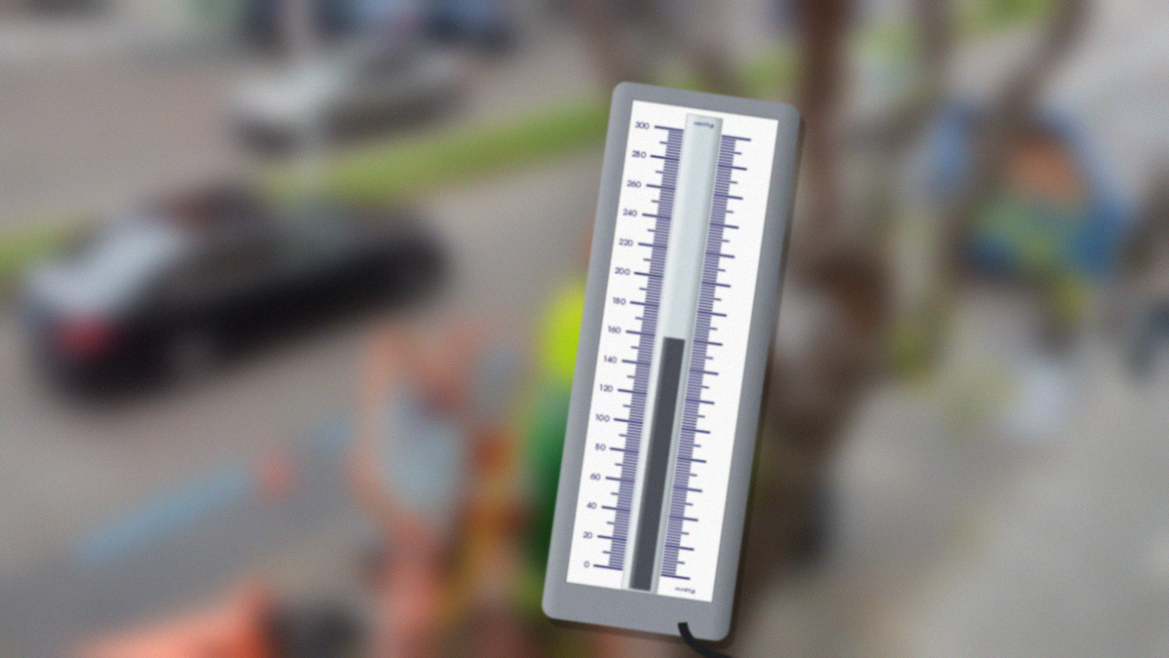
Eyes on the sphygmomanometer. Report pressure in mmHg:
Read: 160 mmHg
